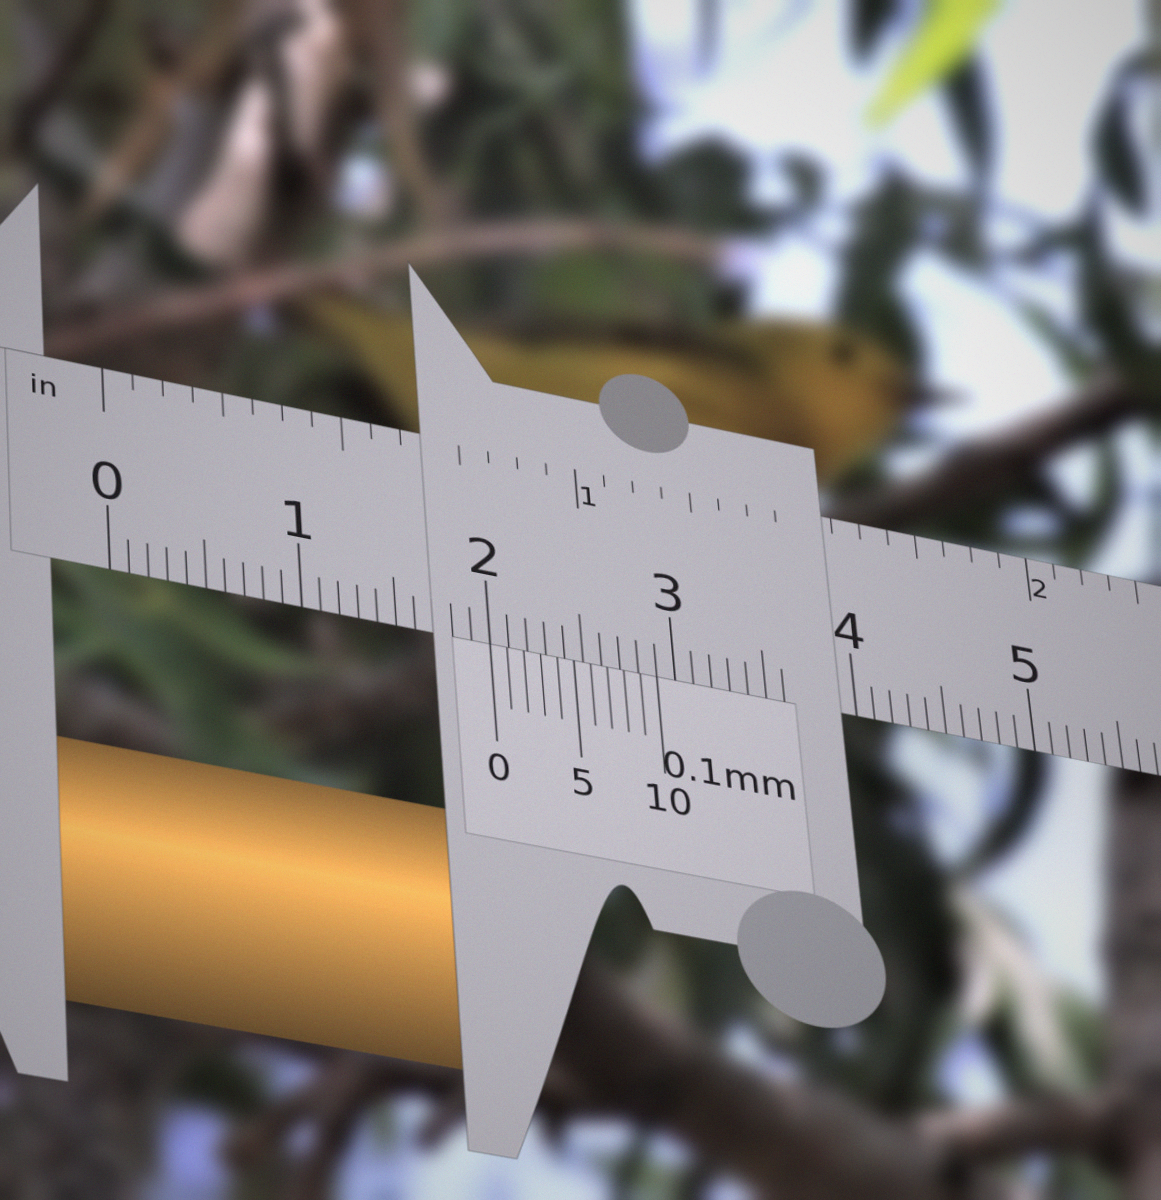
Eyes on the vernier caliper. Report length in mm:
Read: 20.0 mm
